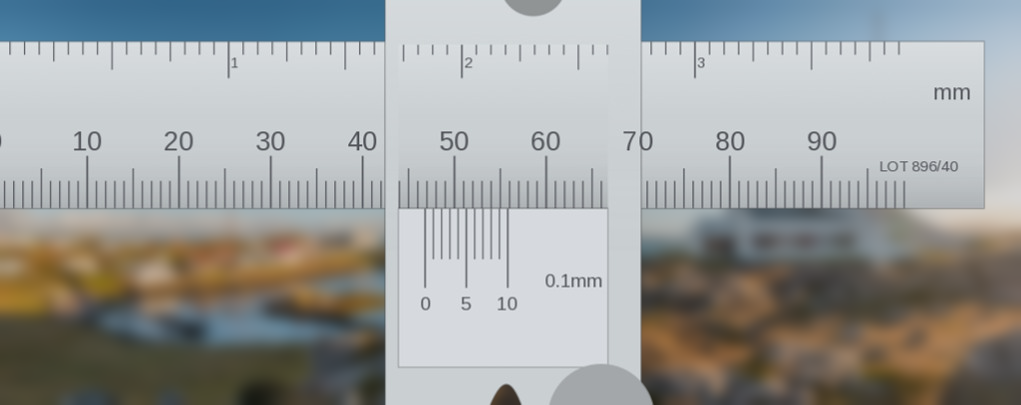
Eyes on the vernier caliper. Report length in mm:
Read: 46.8 mm
